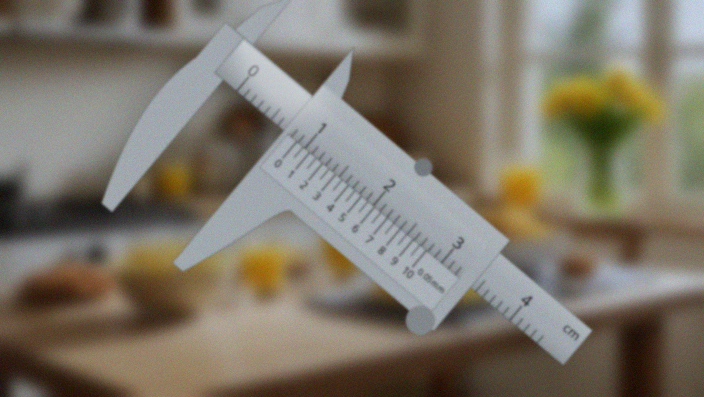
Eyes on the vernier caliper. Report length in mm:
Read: 8.8 mm
